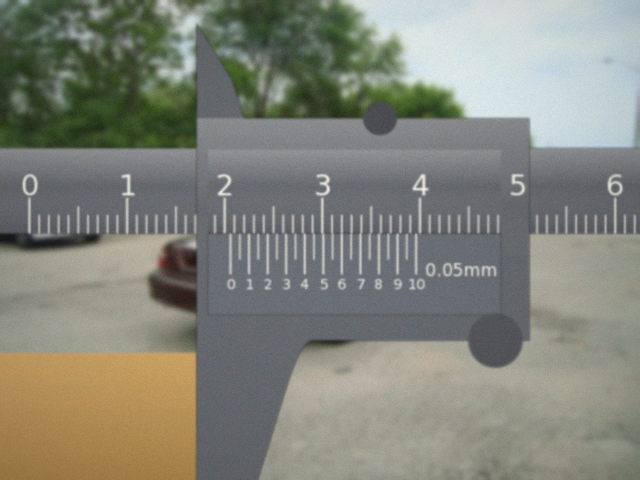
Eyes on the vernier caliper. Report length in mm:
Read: 20.6 mm
